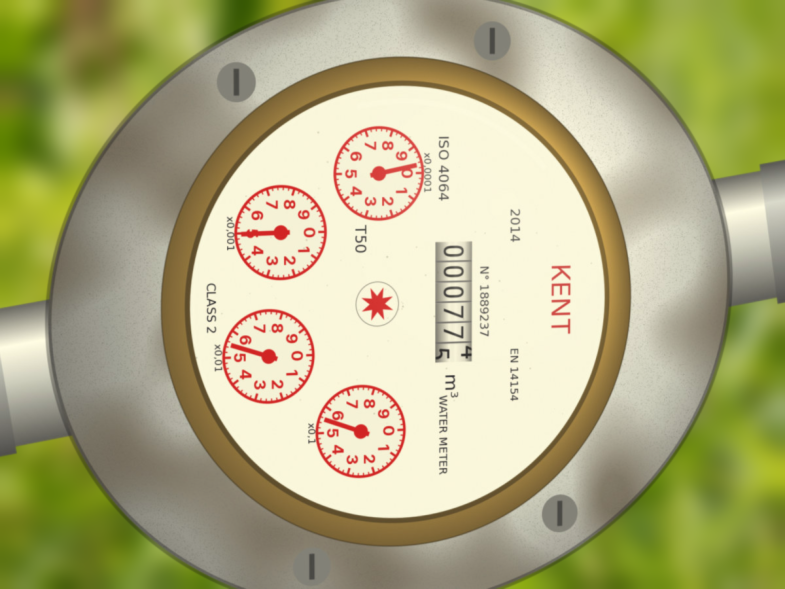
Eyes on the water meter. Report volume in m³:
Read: 774.5549 m³
